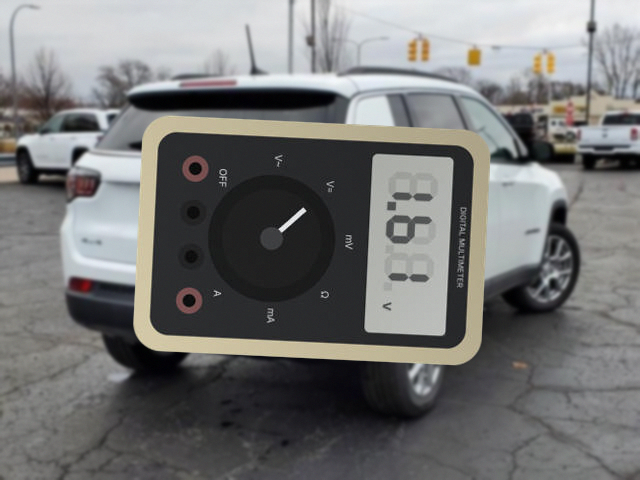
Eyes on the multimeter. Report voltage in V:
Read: 1.61 V
